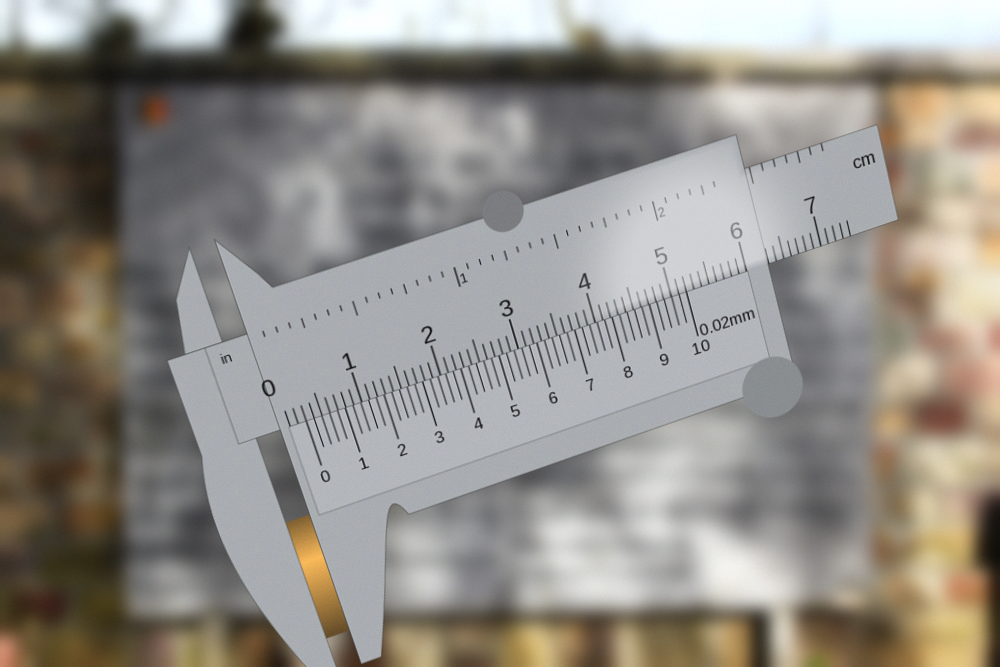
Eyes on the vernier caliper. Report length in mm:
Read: 3.0 mm
